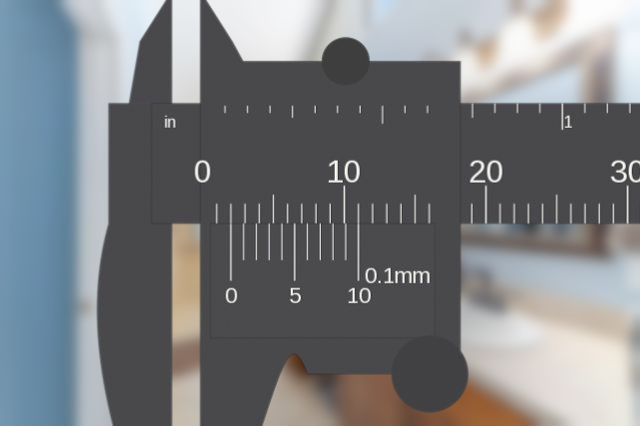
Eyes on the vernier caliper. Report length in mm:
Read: 2.0 mm
